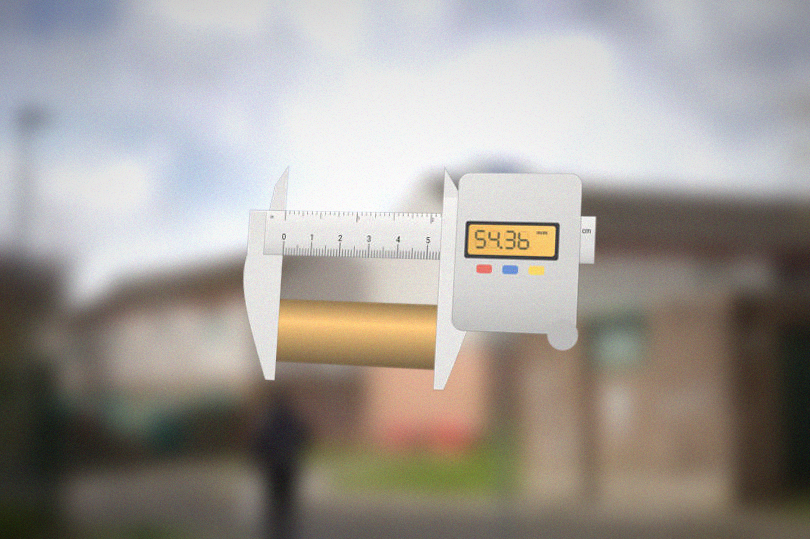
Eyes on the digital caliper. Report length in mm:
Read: 54.36 mm
